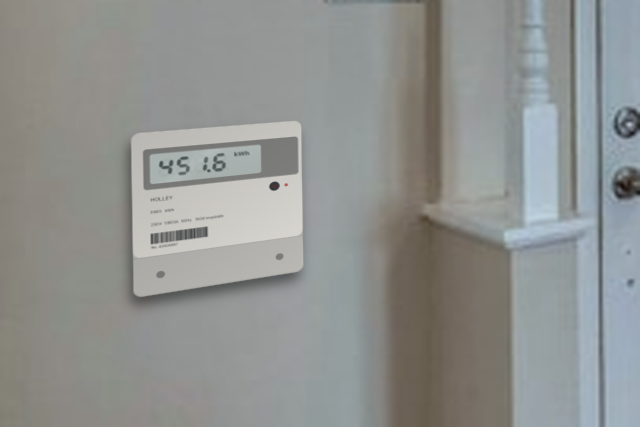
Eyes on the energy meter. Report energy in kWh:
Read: 451.6 kWh
